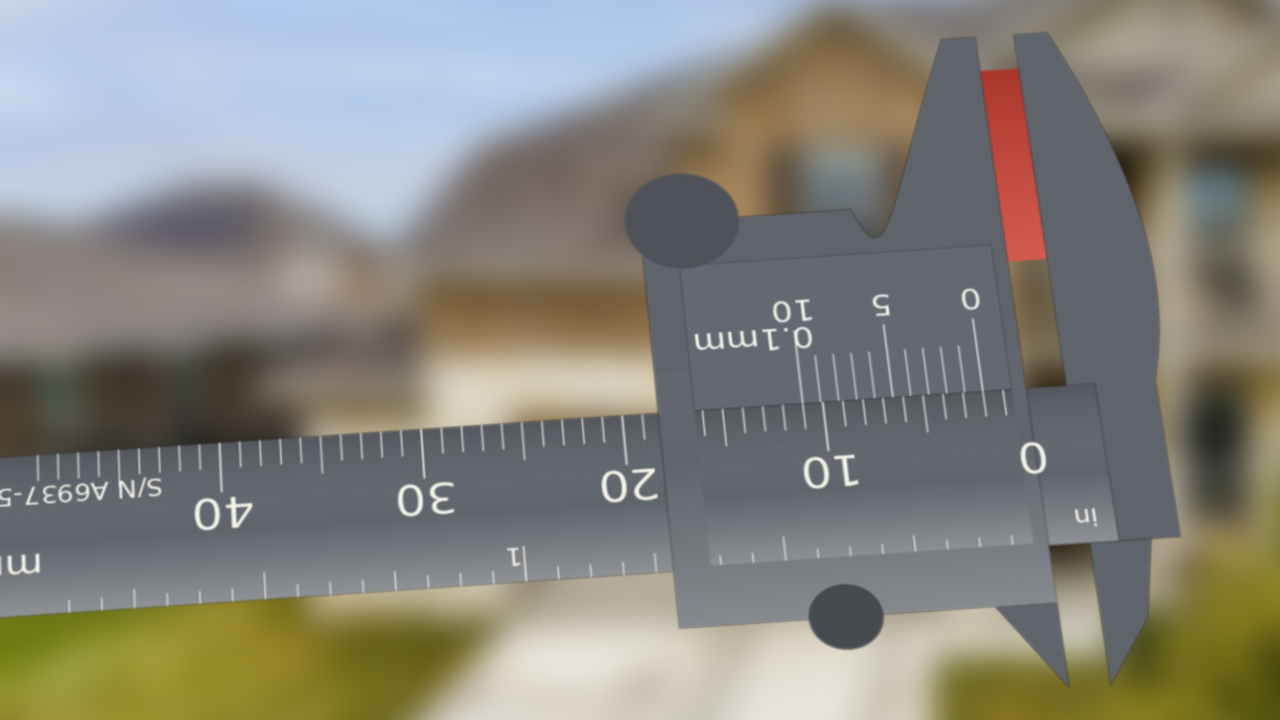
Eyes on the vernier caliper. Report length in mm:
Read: 2.0 mm
